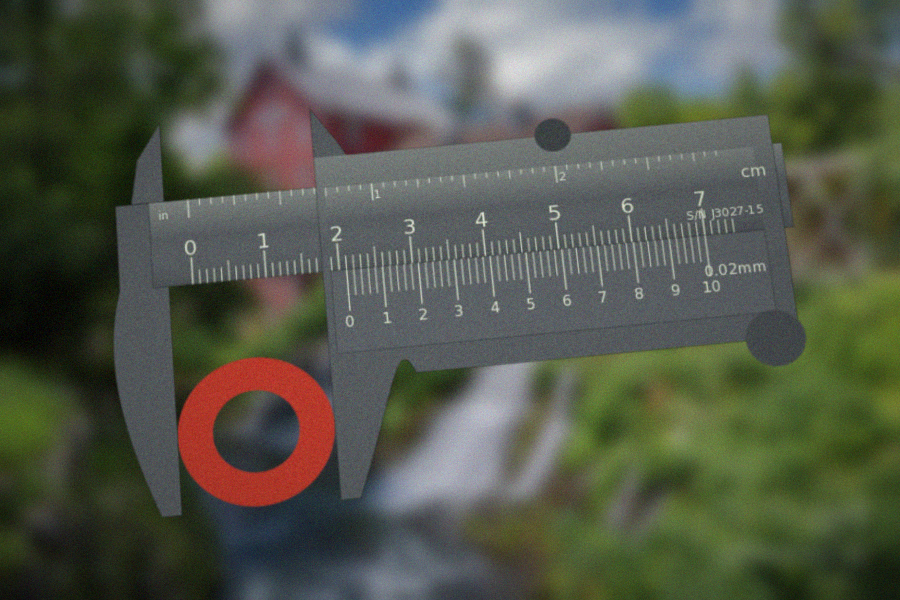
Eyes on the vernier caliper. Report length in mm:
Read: 21.0 mm
